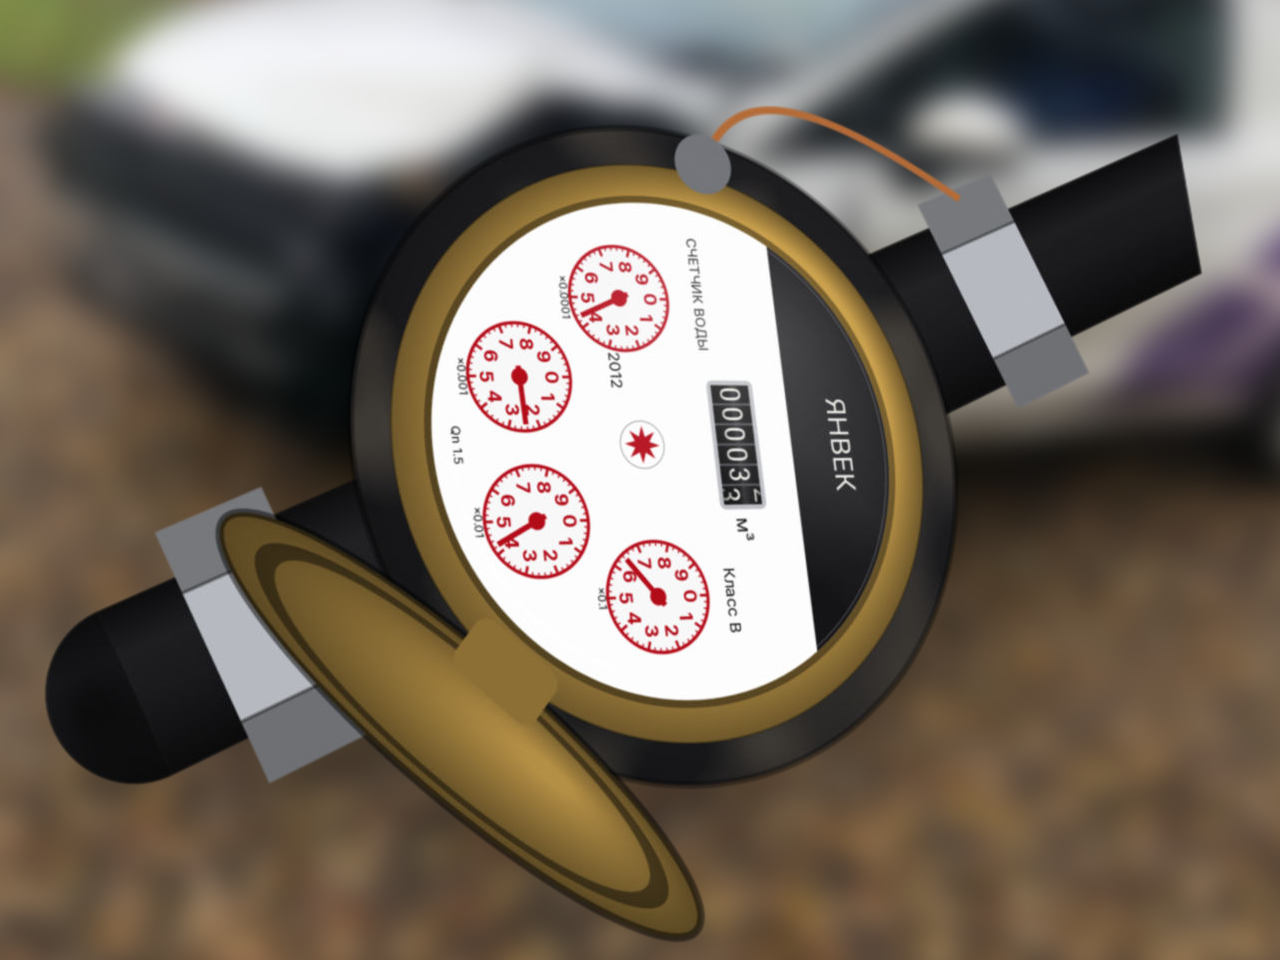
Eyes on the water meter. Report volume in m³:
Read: 32.6424 m³
